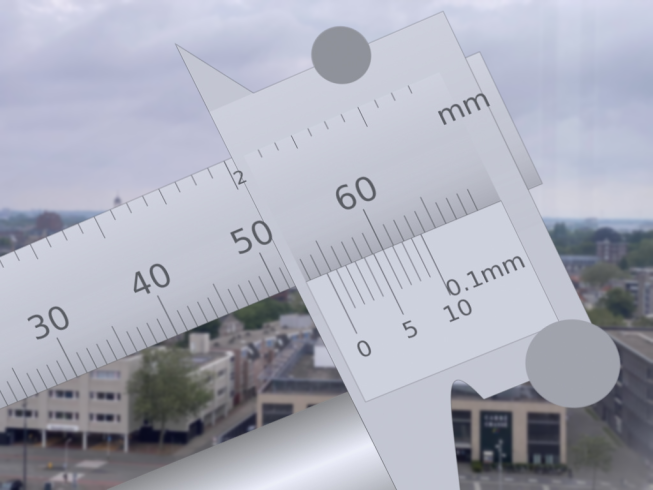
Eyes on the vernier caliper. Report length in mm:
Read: 54.6 mm
